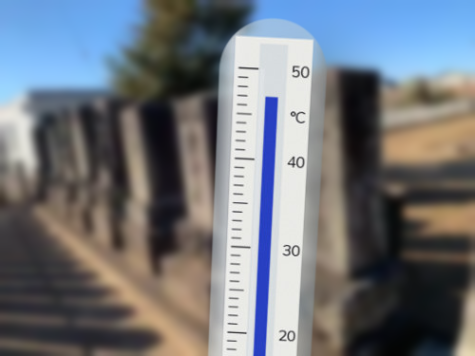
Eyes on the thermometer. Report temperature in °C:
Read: 47 °C
